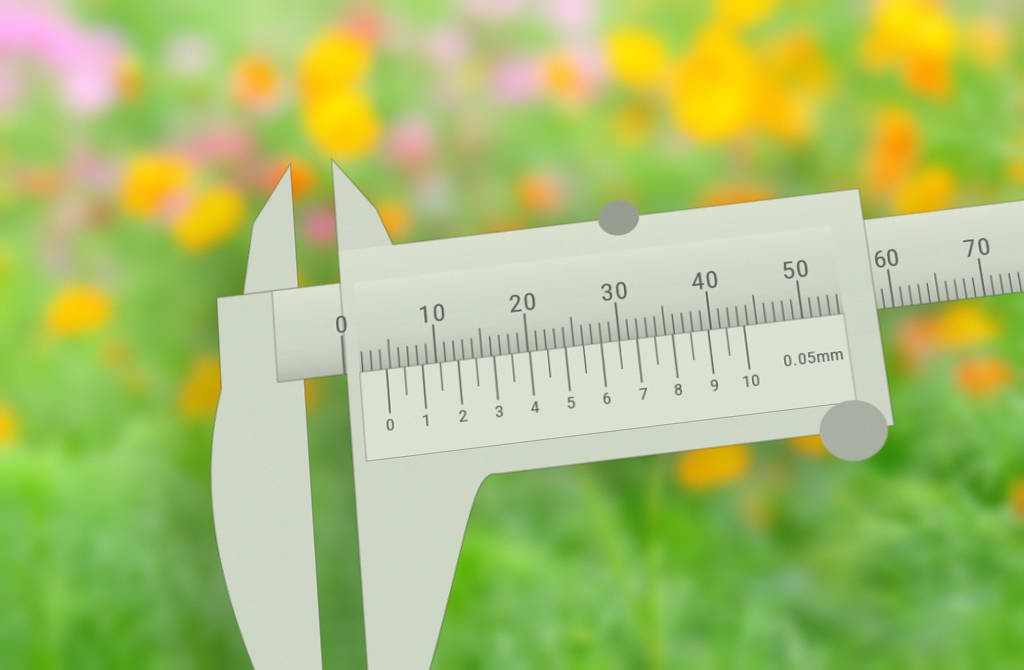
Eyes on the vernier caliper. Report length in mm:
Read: 4.6 mm
